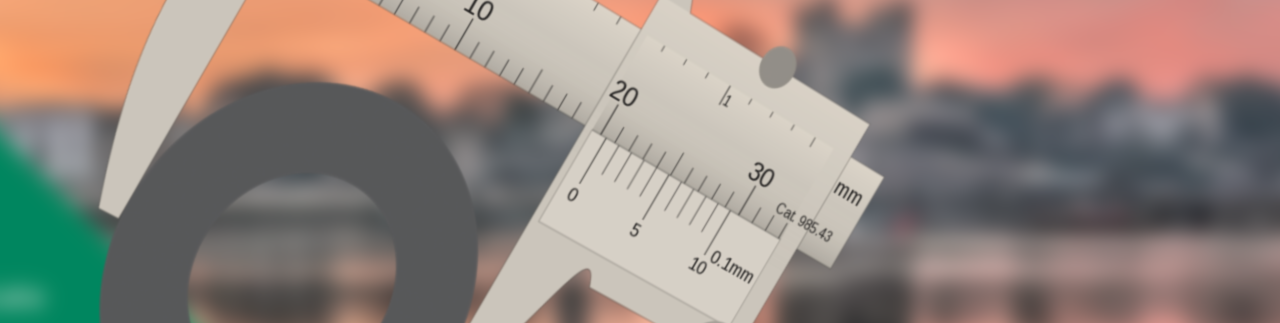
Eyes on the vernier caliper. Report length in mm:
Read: 20.4 mm
